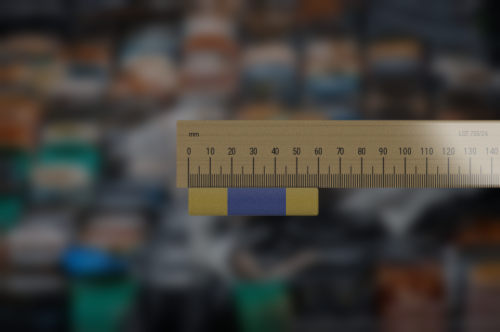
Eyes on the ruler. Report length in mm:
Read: 60 mm
